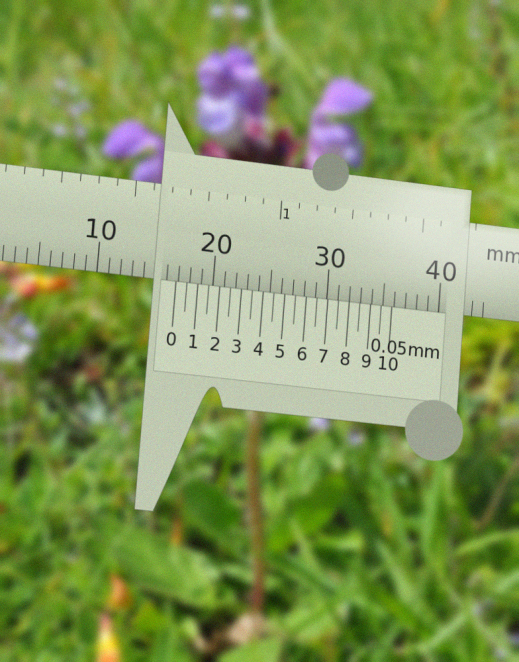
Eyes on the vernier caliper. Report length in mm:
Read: 16.8 mm
